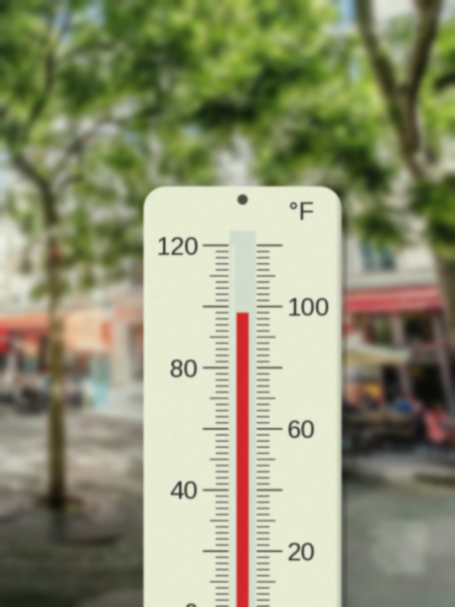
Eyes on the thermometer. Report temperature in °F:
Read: 98 °F
